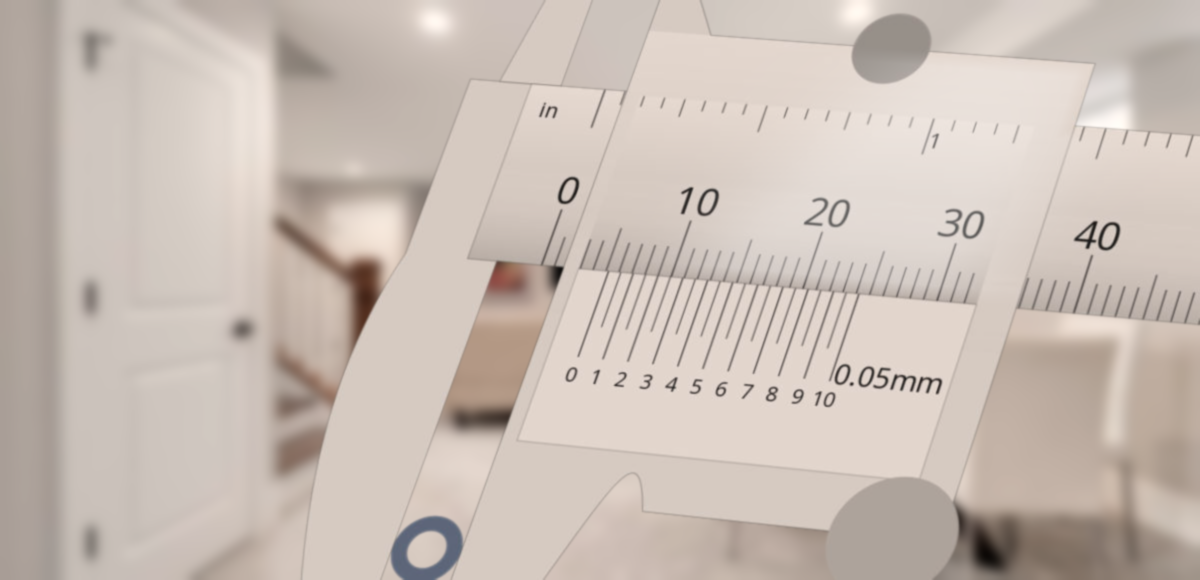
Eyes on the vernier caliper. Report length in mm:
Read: 5.2 mm
